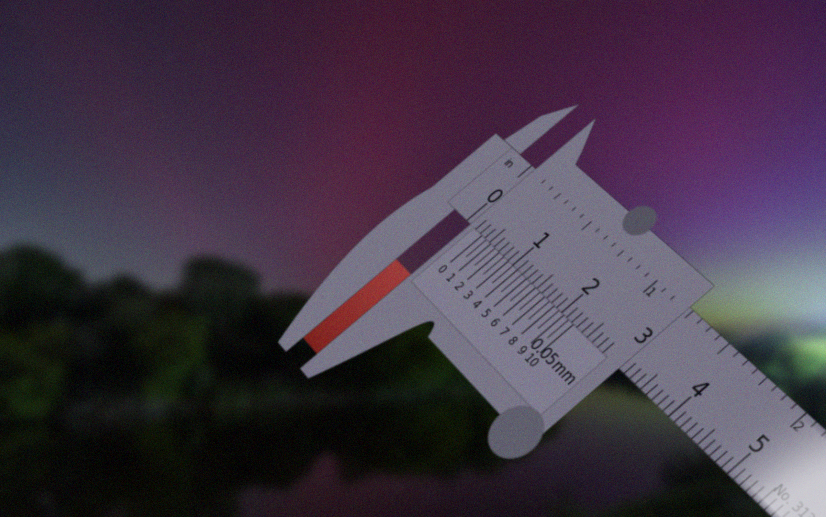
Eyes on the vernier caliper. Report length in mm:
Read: 3.4 mm
